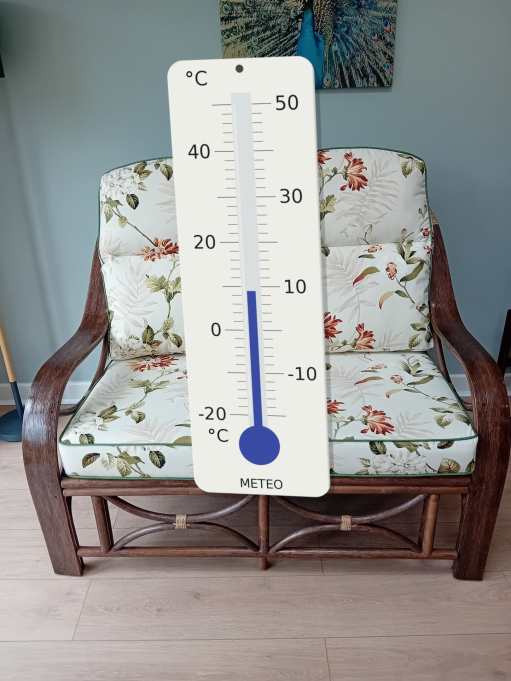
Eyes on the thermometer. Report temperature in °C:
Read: 9 °C
